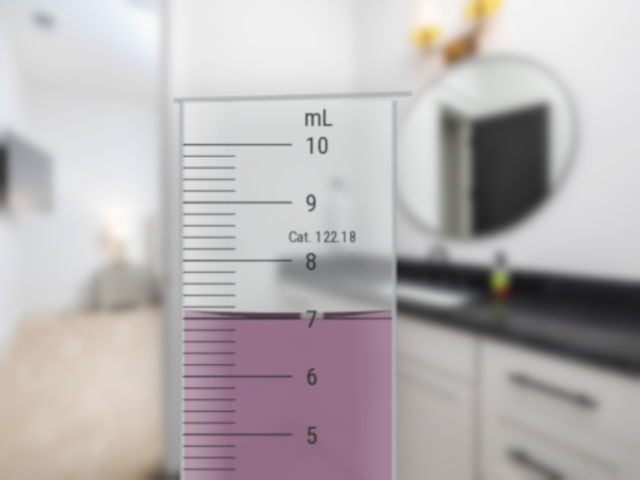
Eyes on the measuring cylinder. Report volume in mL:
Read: 7 mL
